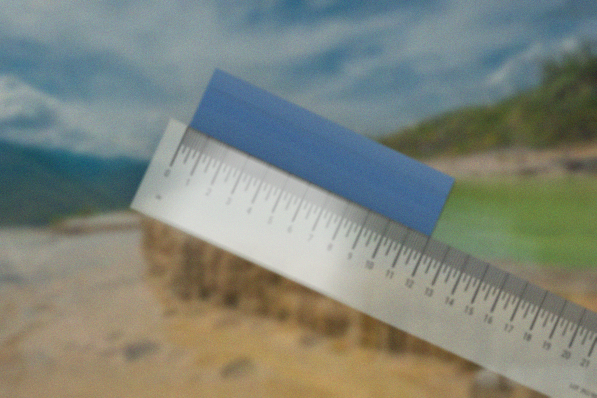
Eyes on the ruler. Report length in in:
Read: 12 in
